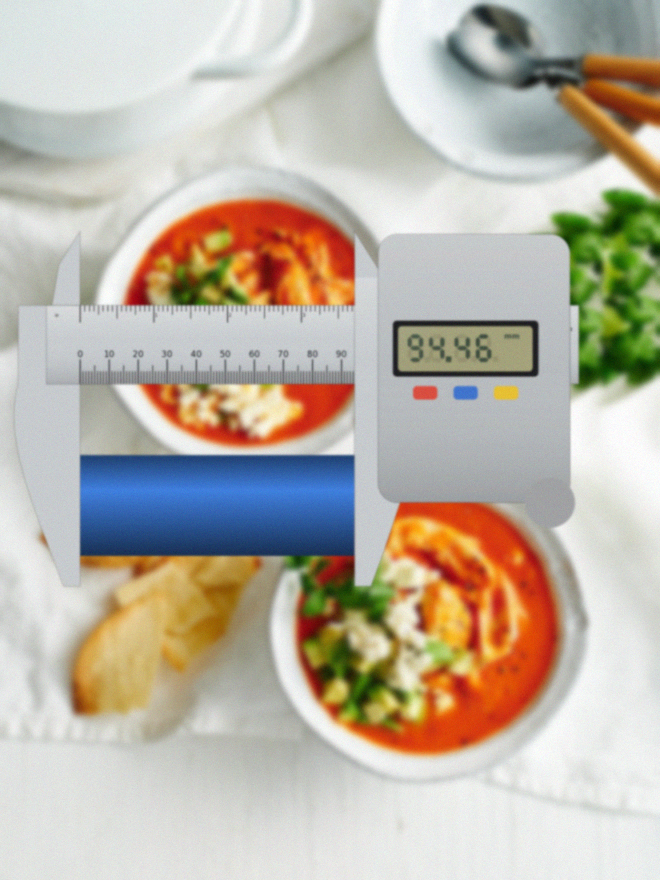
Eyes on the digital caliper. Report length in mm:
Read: 94.46 mm
